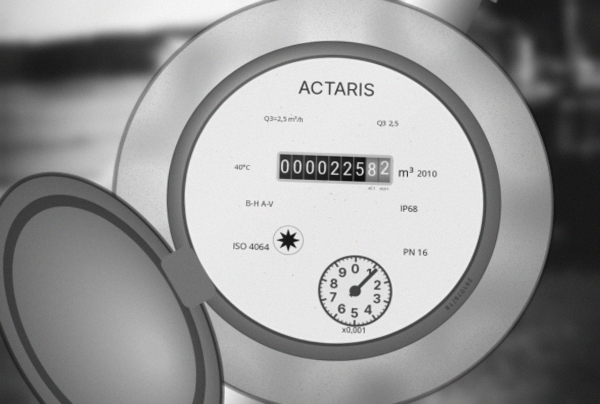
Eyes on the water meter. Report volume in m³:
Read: 225.821 m³
